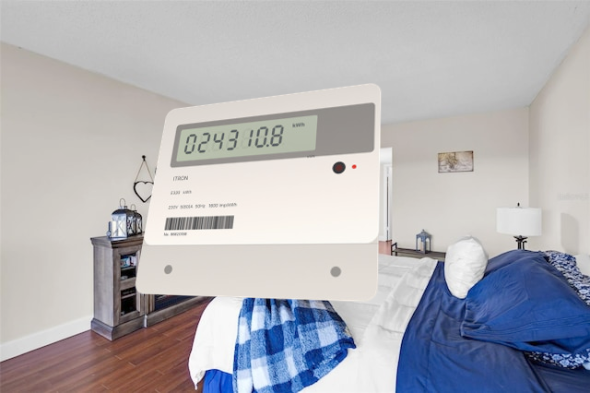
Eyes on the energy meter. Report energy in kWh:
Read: 24310.8 kWh
